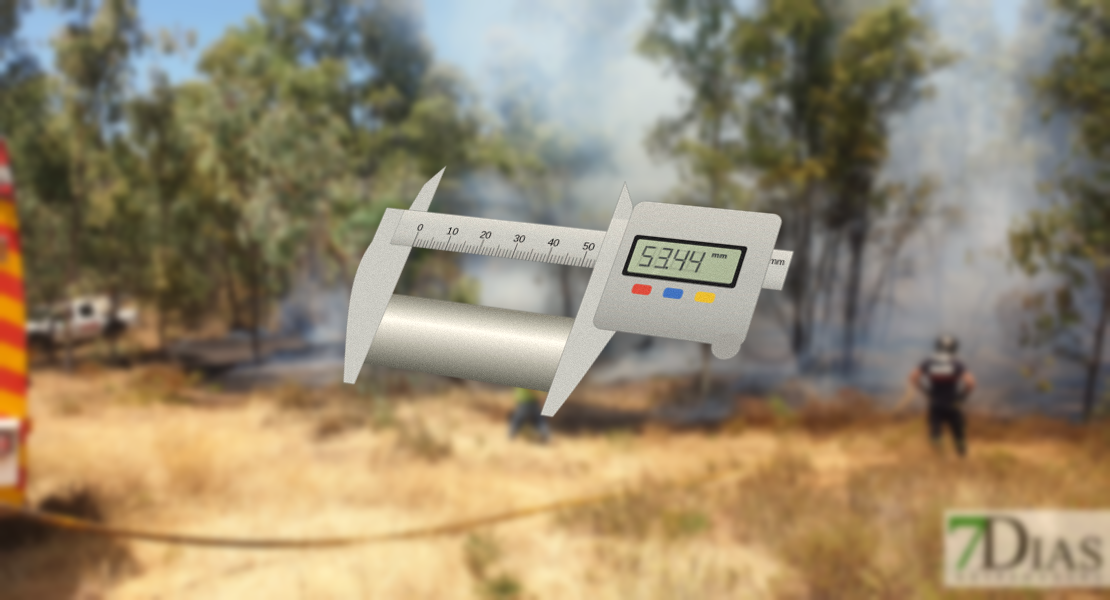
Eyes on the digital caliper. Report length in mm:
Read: 53.44 mm
